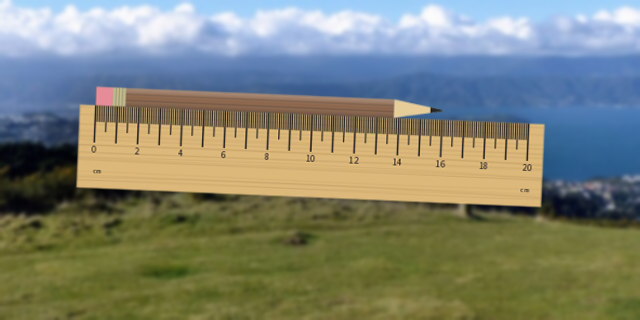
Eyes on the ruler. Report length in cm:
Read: 16 cm
